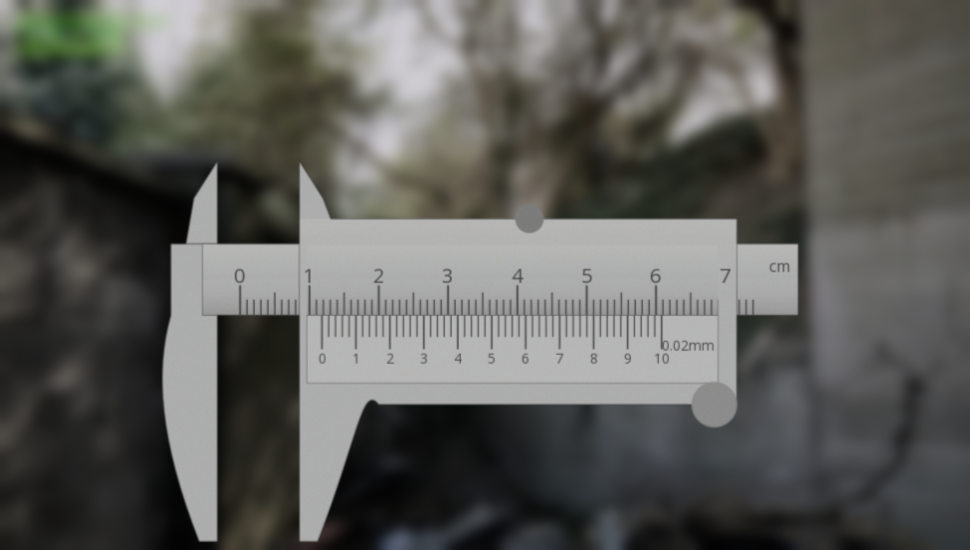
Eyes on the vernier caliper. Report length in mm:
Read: 11.8 mm
